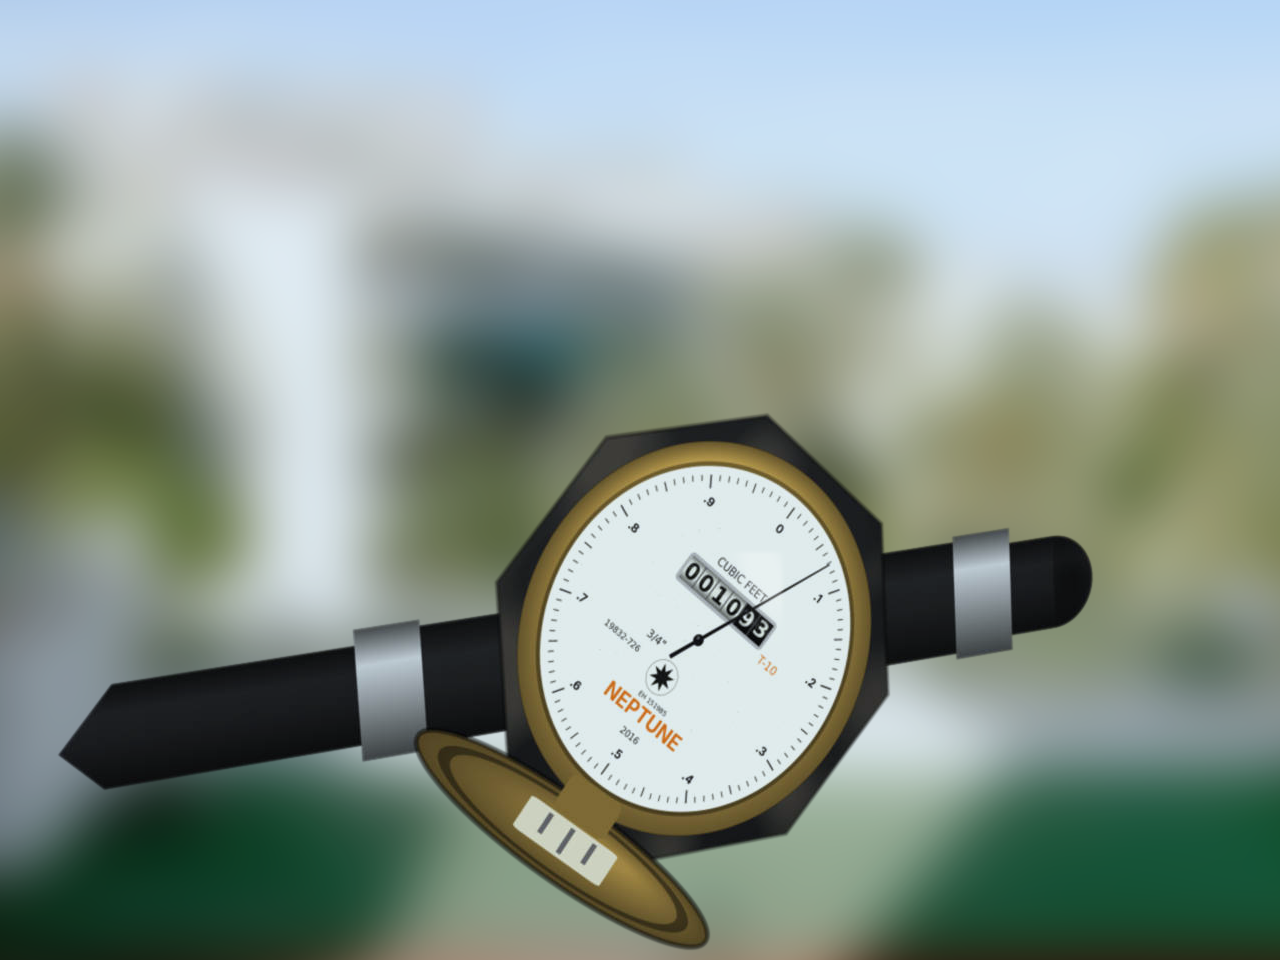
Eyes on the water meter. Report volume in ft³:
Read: 1093.07 ft³
